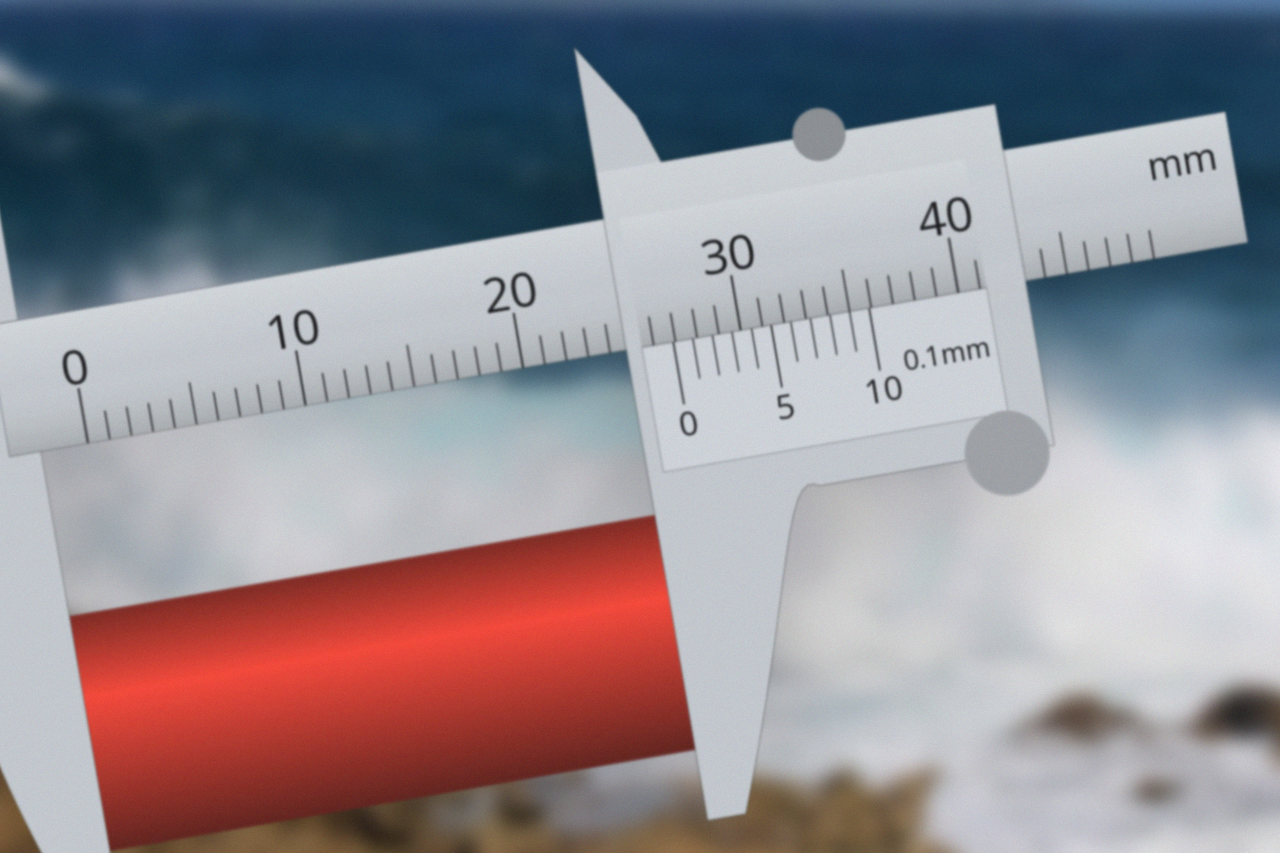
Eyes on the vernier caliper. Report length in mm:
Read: 26.9 mm
